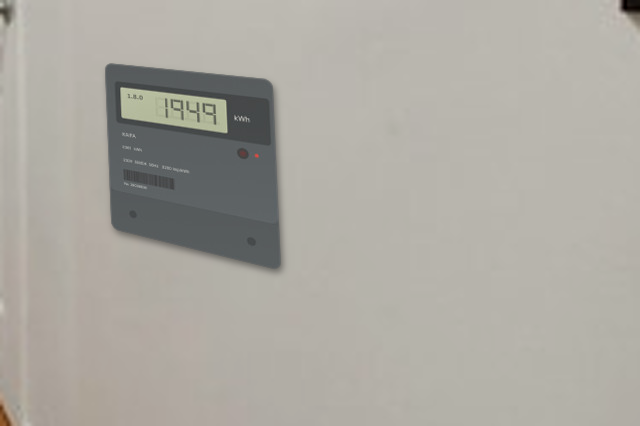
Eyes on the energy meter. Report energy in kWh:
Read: 1949 kWh
